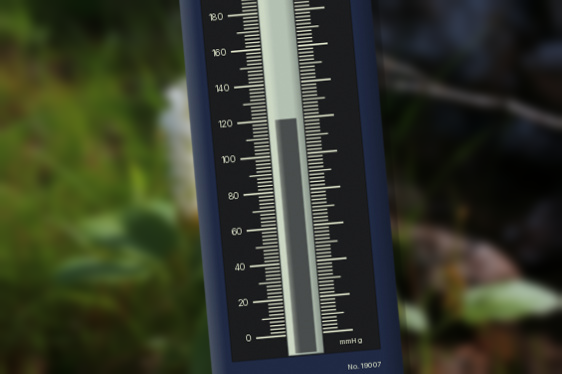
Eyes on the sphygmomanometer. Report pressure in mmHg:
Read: 120 mmHg
